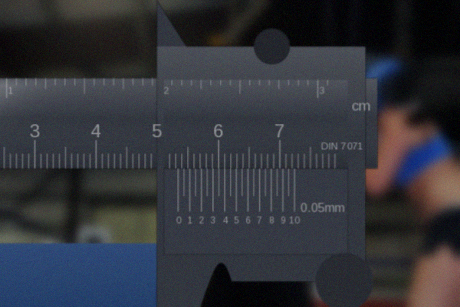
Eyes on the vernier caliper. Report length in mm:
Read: 53.4 mm
